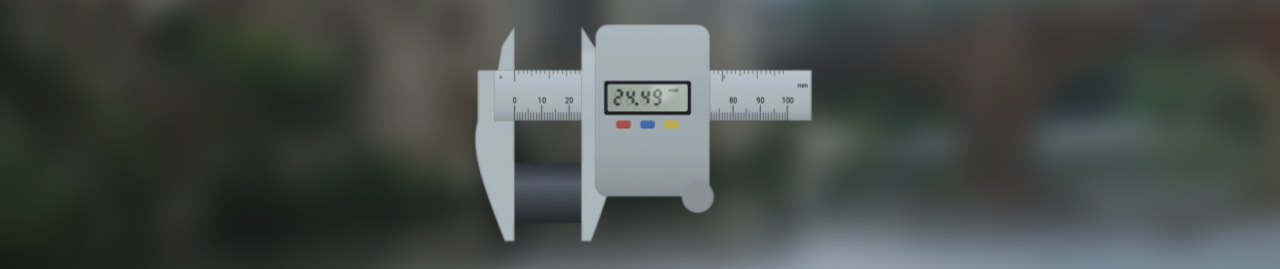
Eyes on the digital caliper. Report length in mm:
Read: 24.49 mm
